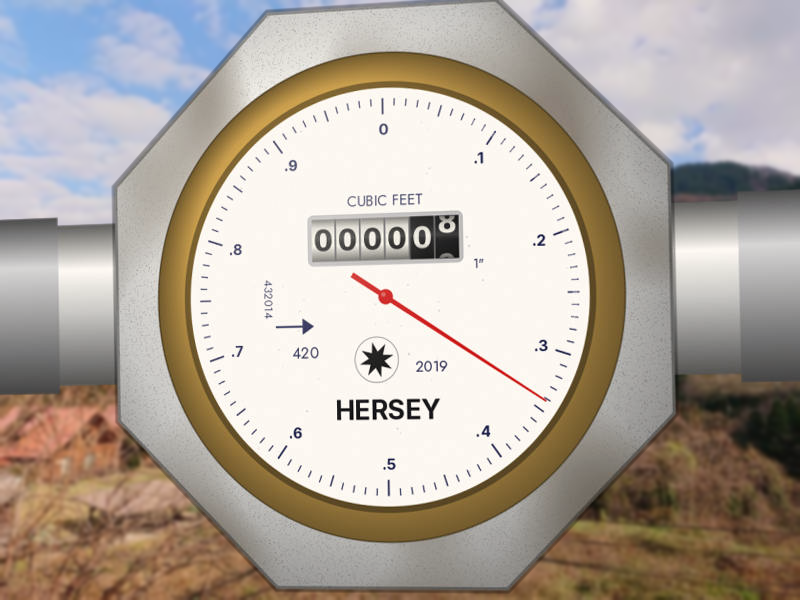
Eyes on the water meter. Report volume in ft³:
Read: 8.34 ft³
